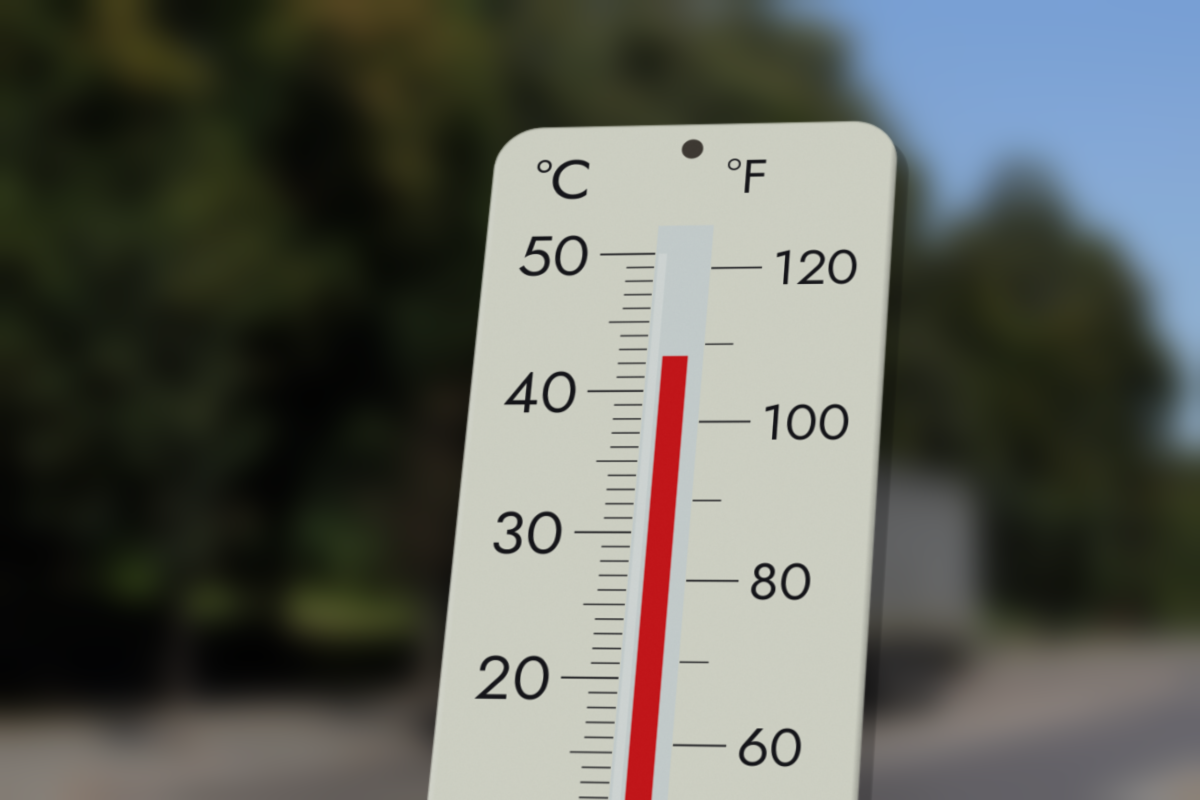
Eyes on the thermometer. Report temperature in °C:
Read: 42.5 °C
